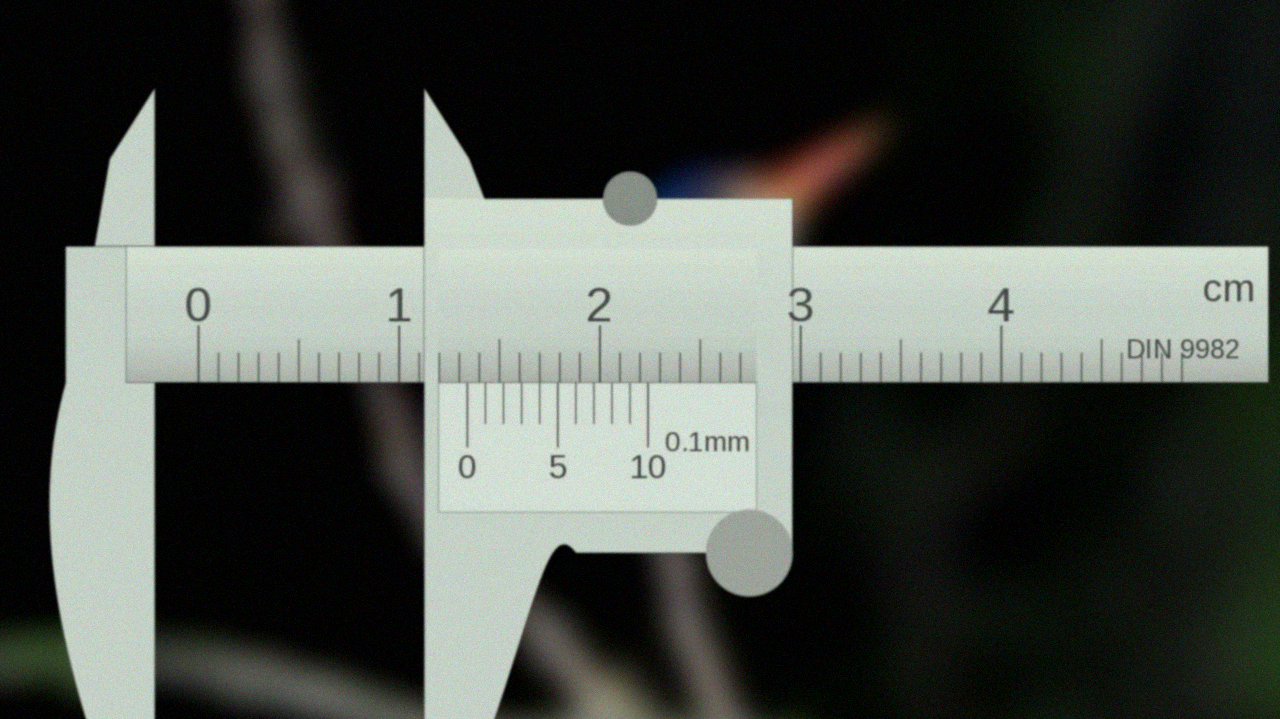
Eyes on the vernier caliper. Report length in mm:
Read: 13.4 mm
